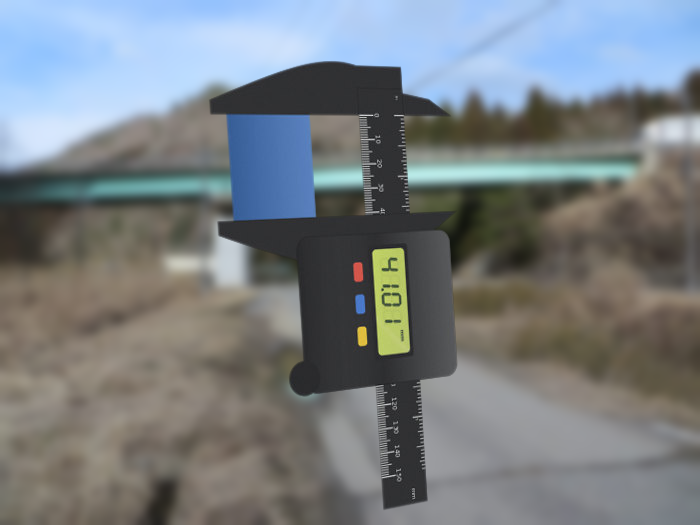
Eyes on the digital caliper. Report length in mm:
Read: 41.01 mm
